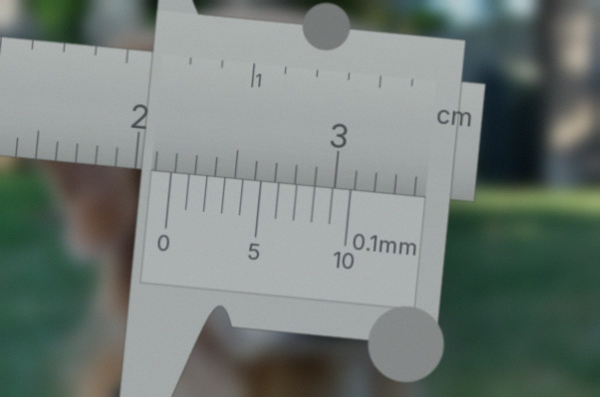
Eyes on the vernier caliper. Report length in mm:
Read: 21.8 mm
